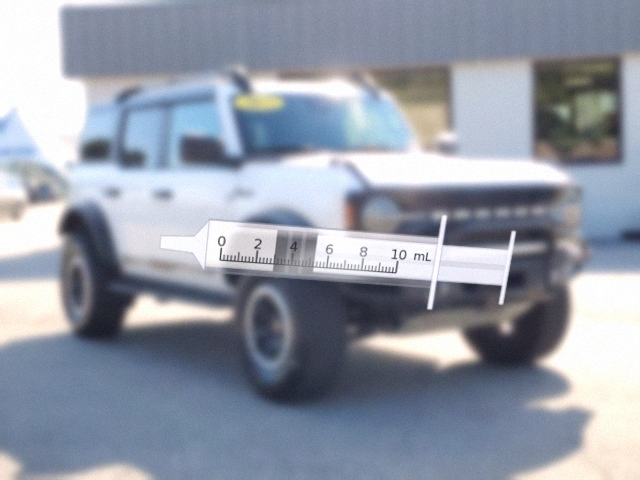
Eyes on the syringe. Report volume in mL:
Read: 3 mL
